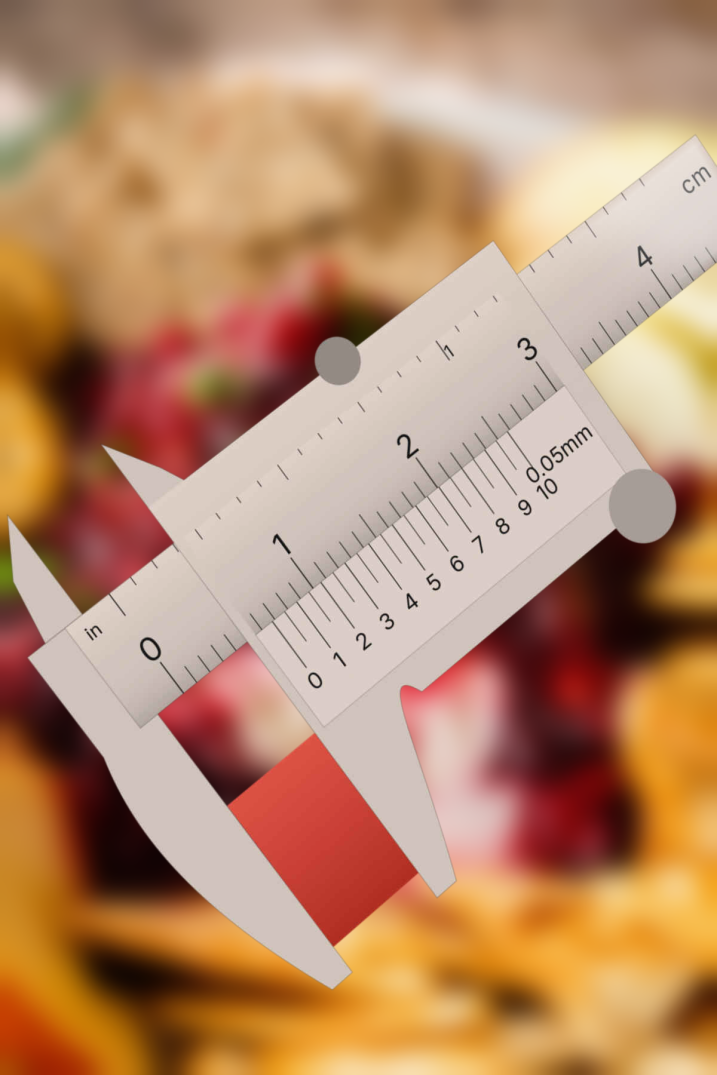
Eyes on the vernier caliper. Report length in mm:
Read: 6.8 mm
